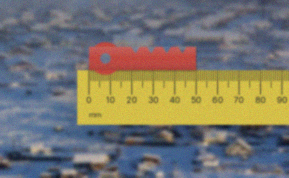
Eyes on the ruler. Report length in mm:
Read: 50 mm
